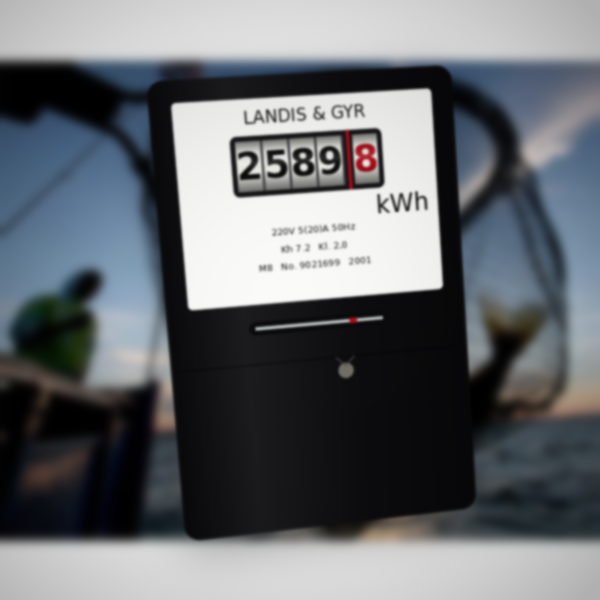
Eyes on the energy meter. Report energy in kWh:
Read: 2589.8 kWh
